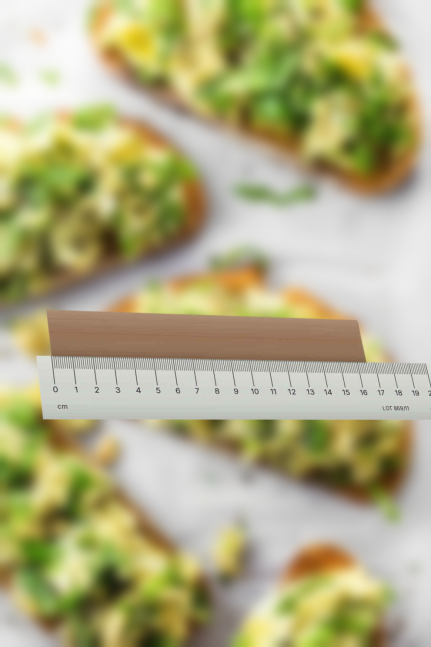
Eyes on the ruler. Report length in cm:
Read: 16.5 cm
